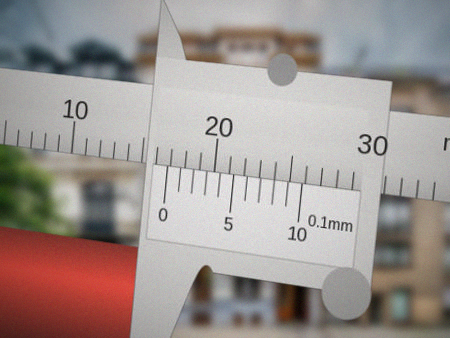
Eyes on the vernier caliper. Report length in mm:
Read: 16.8 mm
